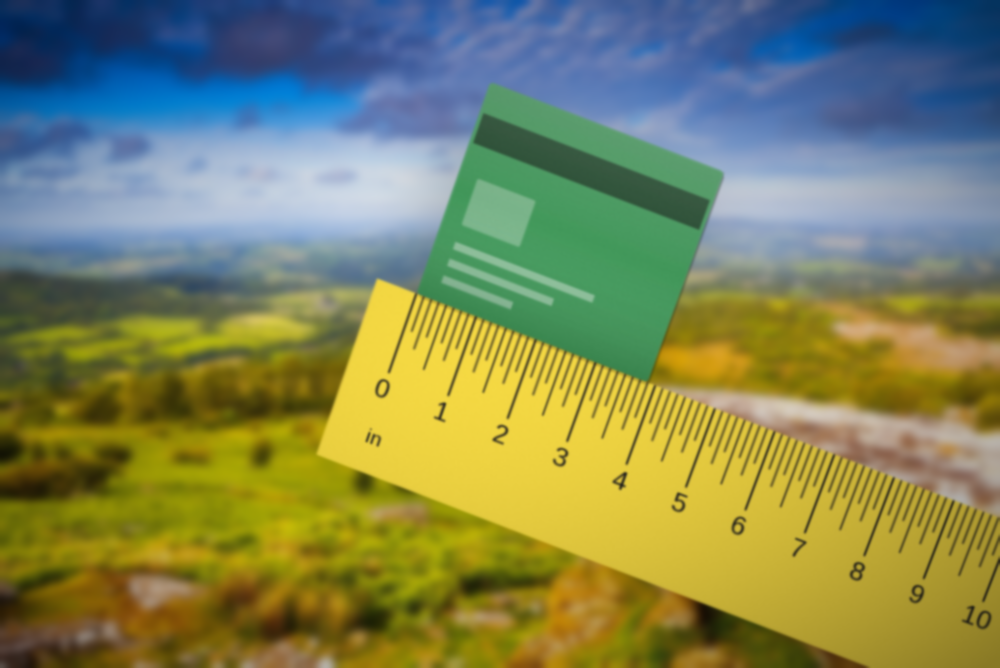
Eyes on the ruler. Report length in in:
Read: 3.875 in
